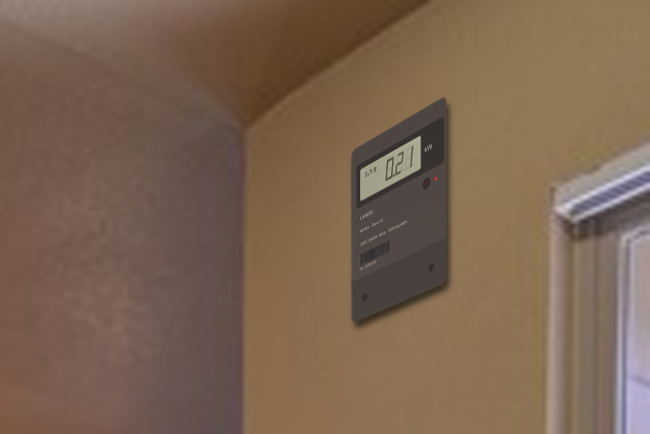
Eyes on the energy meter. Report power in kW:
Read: 0.21 kW
